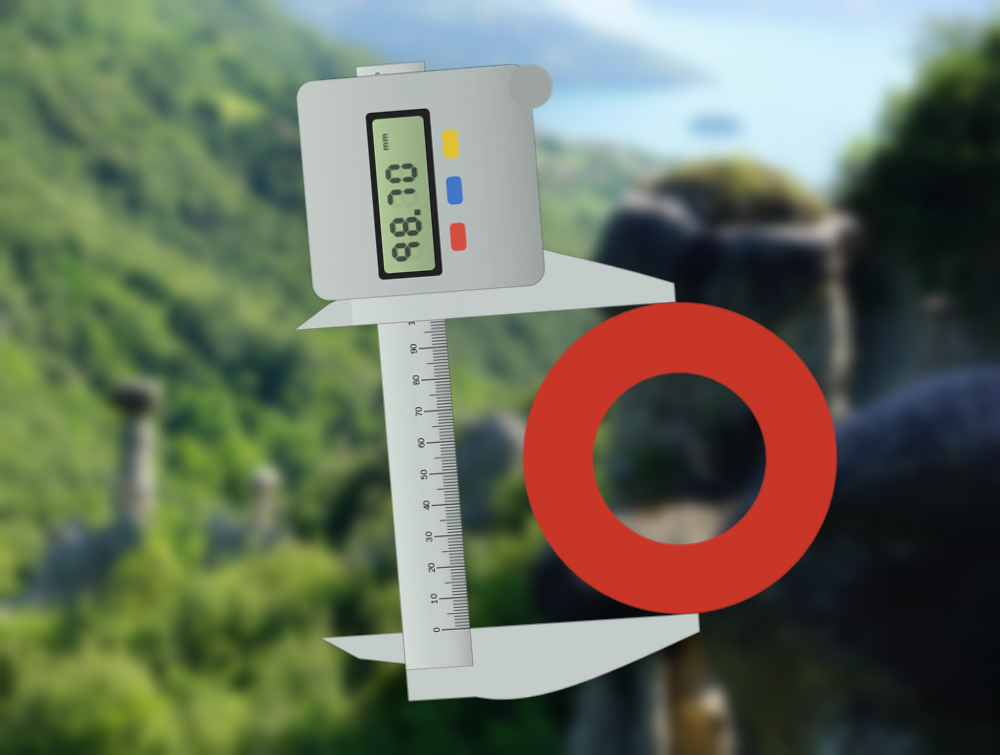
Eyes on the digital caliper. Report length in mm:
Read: 98.70 mm
